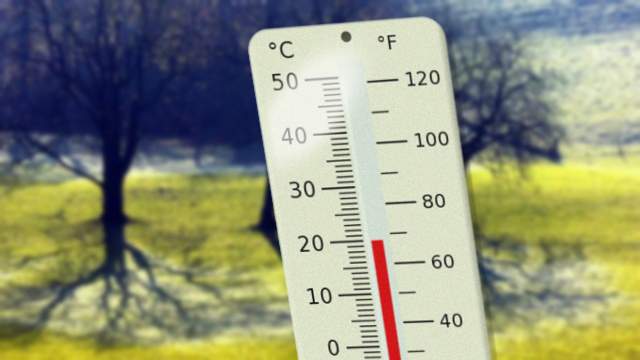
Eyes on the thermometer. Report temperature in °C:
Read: 20 °C
